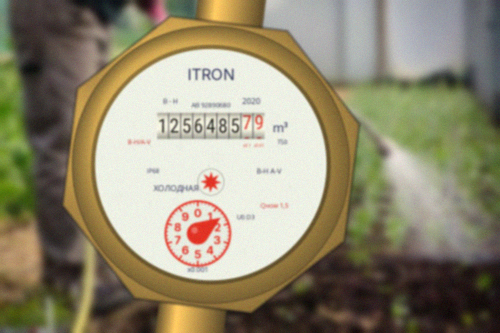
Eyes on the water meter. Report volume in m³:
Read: 1256485.791 m³
